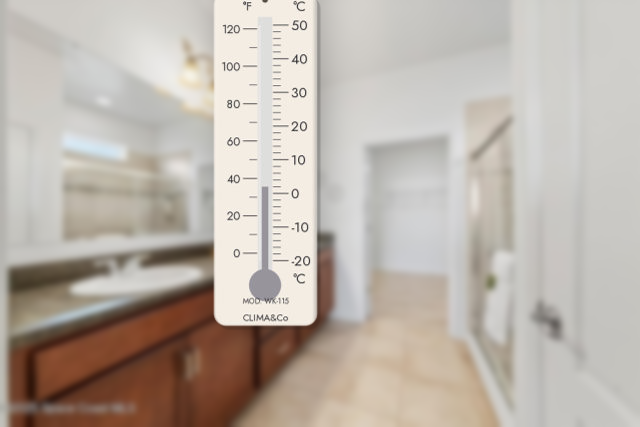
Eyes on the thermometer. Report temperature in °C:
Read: 2 °C
